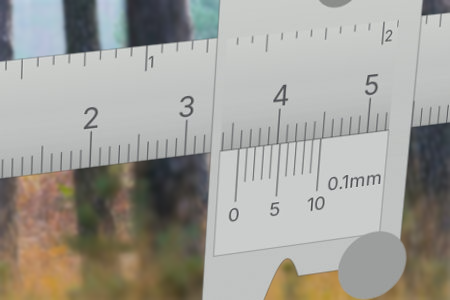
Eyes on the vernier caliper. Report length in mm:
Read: 35.8 mm
